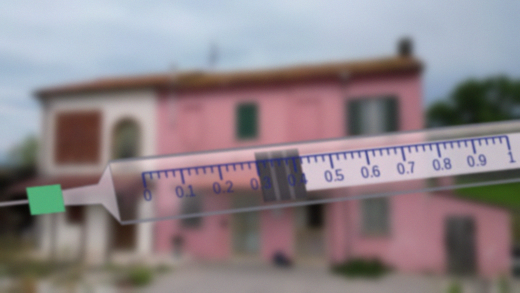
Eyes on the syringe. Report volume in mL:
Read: 0.3 mL
